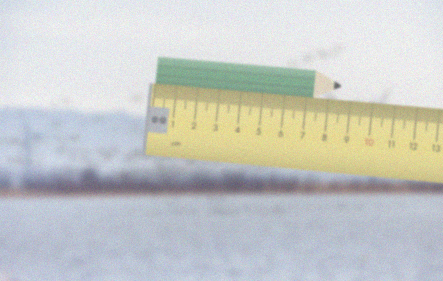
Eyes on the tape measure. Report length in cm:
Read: 8.5 cm
